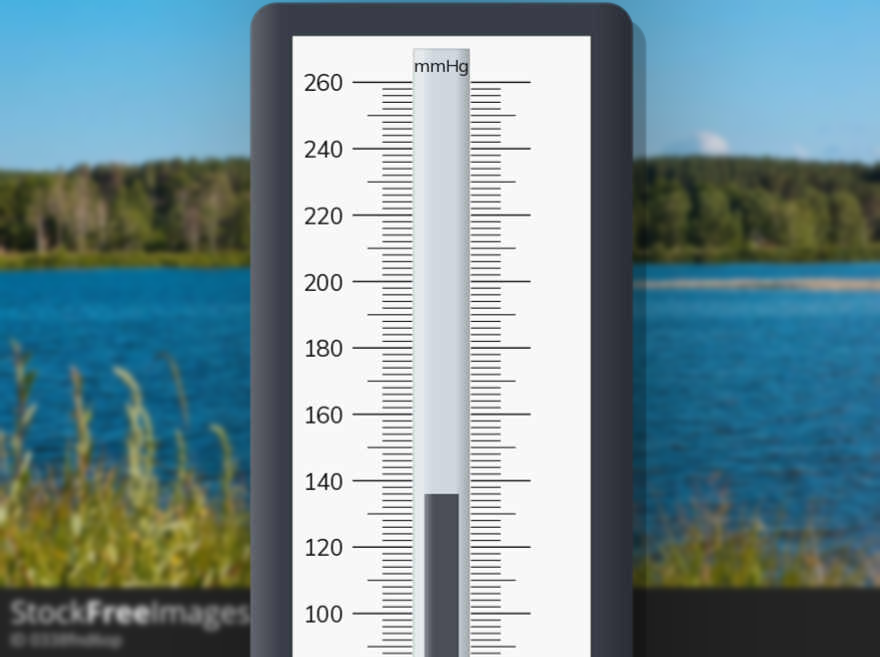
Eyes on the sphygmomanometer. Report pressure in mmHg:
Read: 136 mmHg
